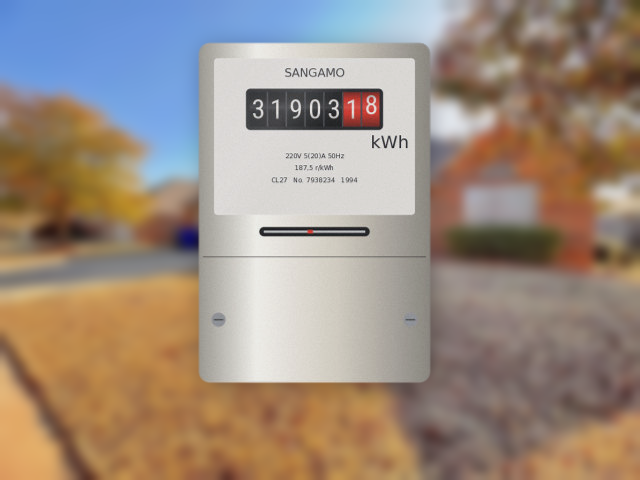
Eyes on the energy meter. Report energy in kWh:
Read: 31903.18 kWh
